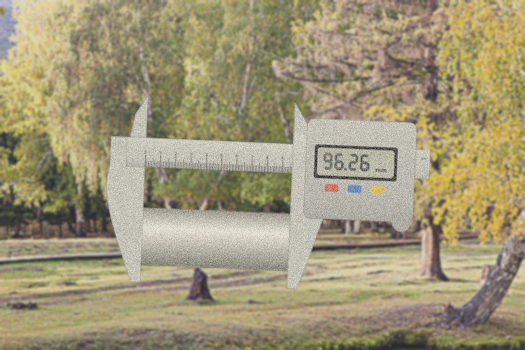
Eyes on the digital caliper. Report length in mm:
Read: 96.26 mm
